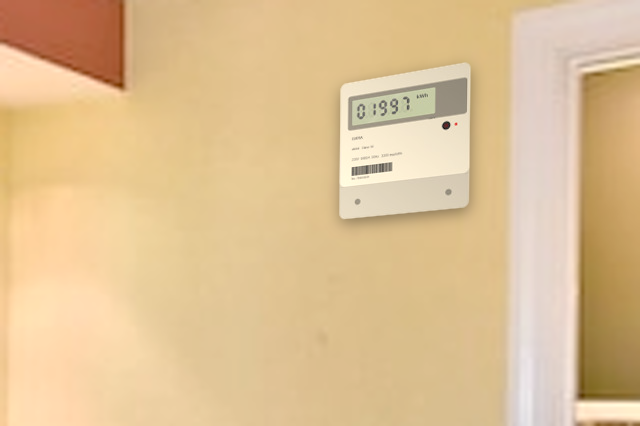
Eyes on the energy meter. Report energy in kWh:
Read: 1997 kWh
